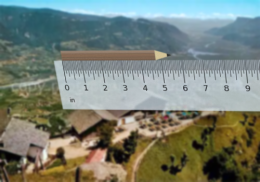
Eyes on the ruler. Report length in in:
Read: 5.5 in
